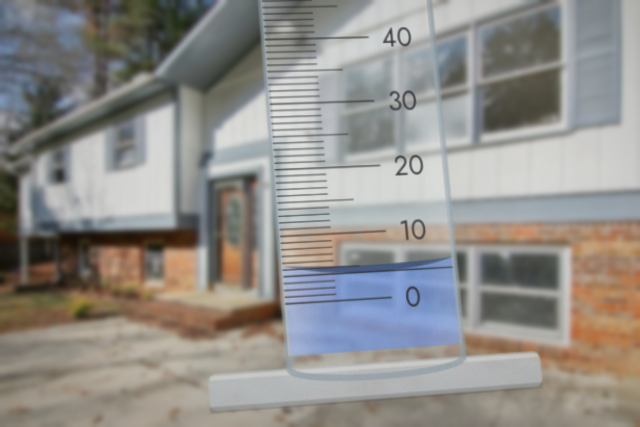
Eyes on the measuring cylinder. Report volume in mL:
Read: 4 mL
